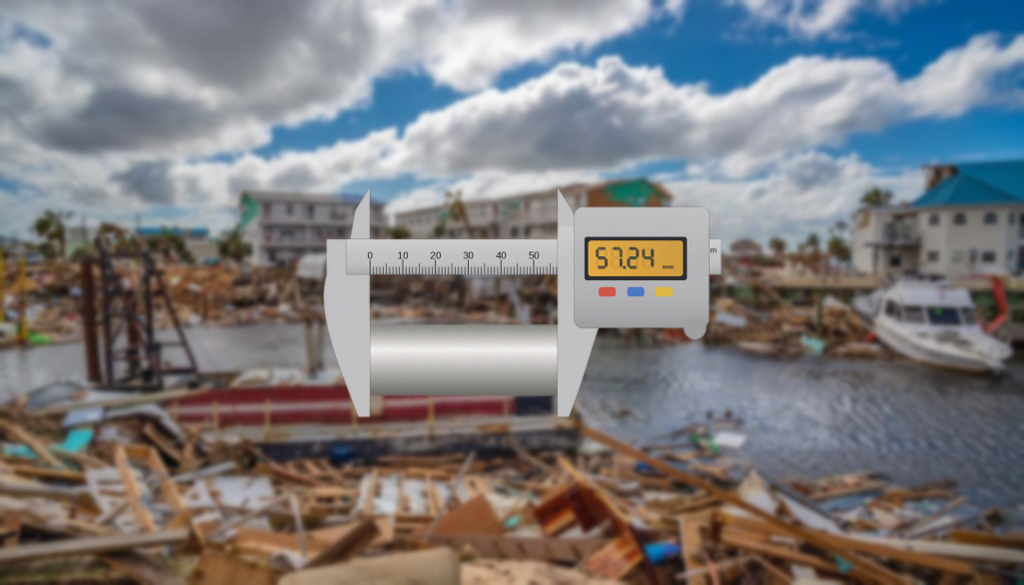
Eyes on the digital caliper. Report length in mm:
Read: 57.24 mm
